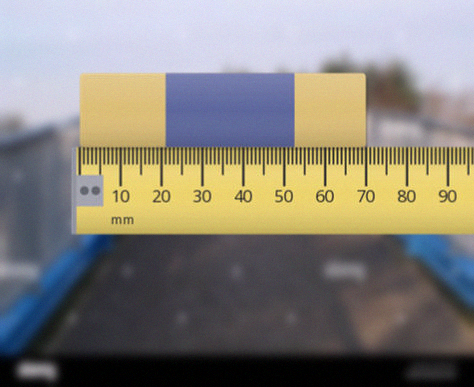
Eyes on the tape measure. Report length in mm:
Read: 70 mm
